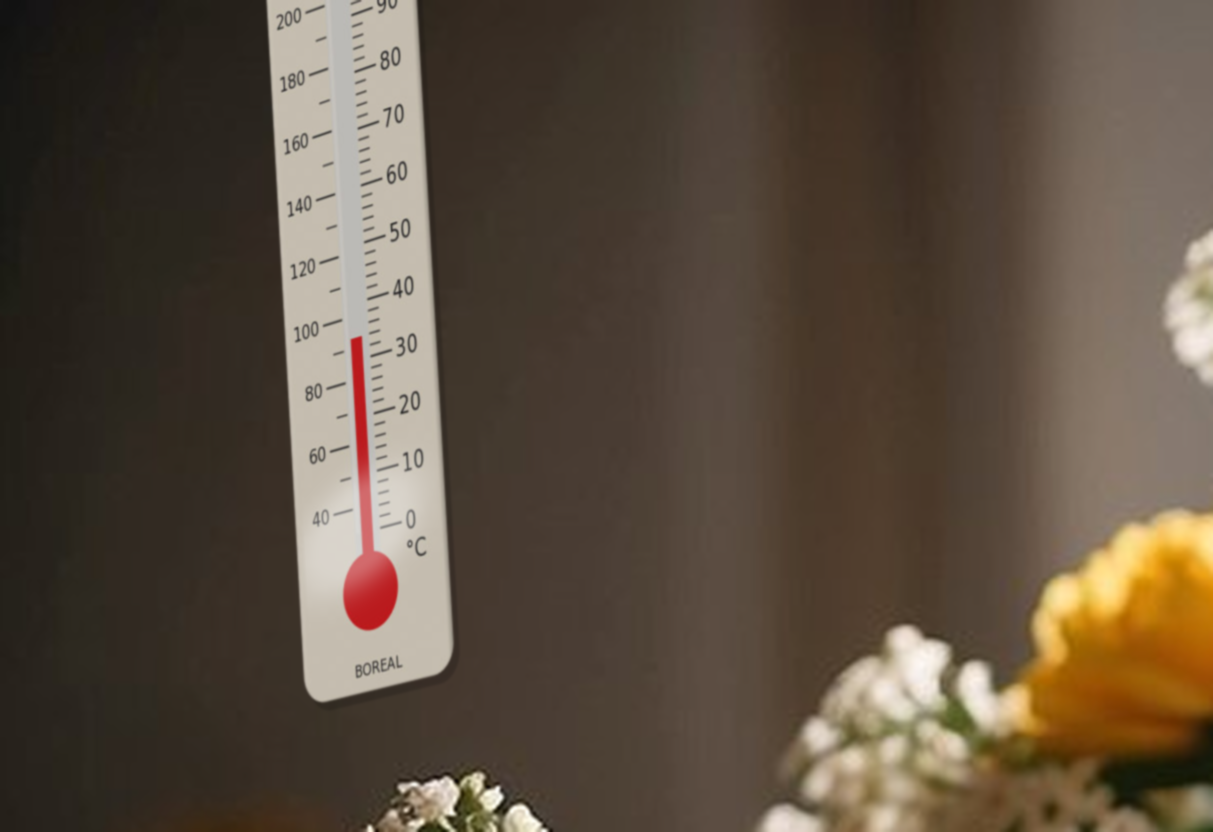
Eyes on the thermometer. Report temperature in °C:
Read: 34 °C
